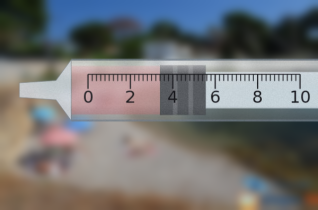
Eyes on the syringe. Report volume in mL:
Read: 3.4 mL
